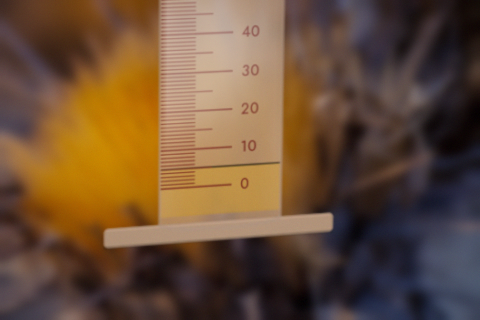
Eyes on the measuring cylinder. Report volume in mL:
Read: 5 mL
